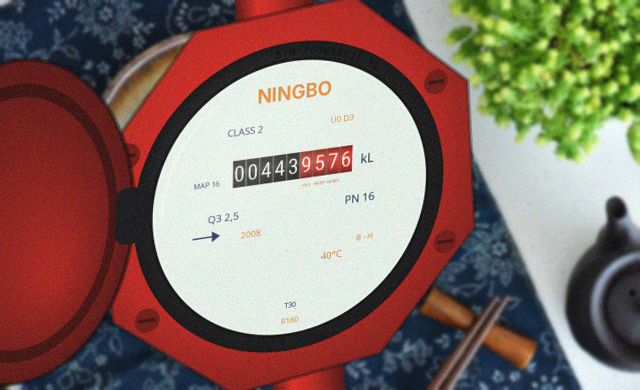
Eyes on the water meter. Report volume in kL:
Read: 443.9576 kL
